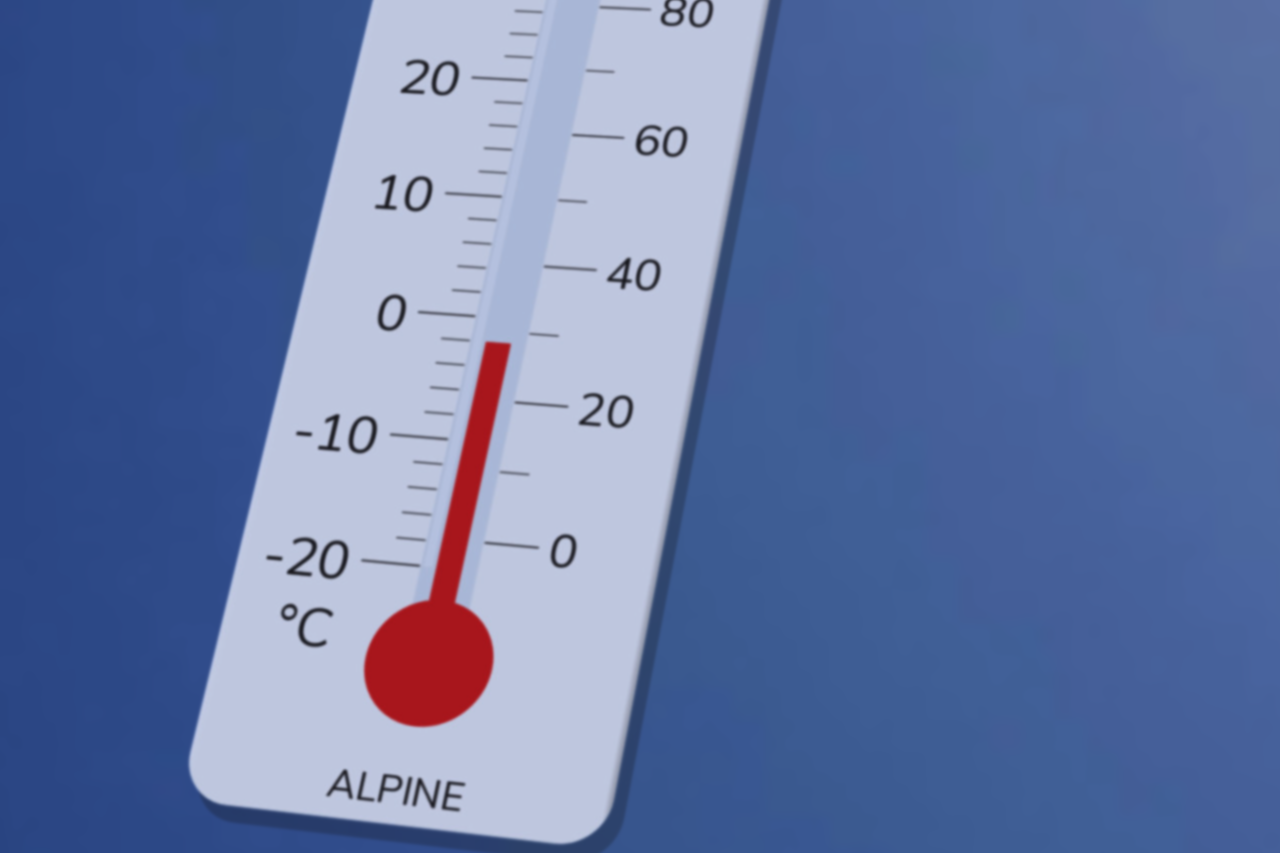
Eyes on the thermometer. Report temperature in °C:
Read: -2 °C
